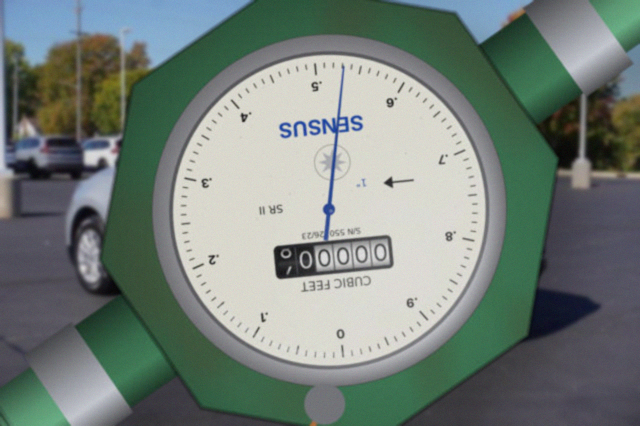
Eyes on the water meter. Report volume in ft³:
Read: 7.53 ft³
